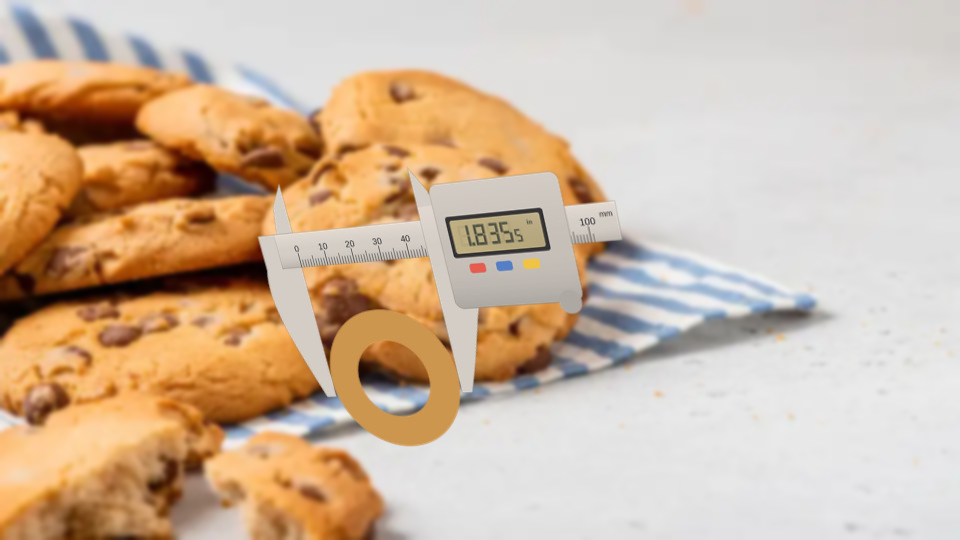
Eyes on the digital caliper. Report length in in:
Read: 1.8355 in
